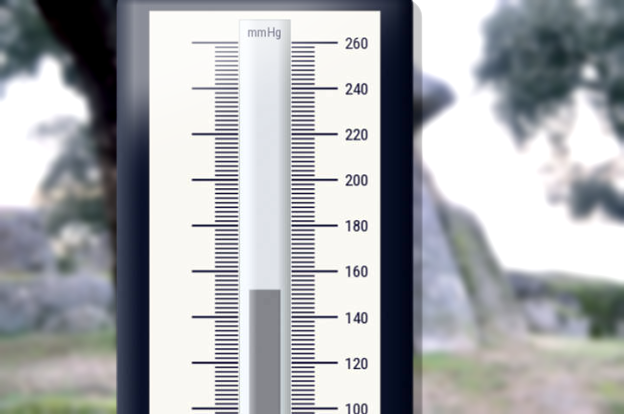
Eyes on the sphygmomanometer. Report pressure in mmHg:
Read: 152 mmHg
